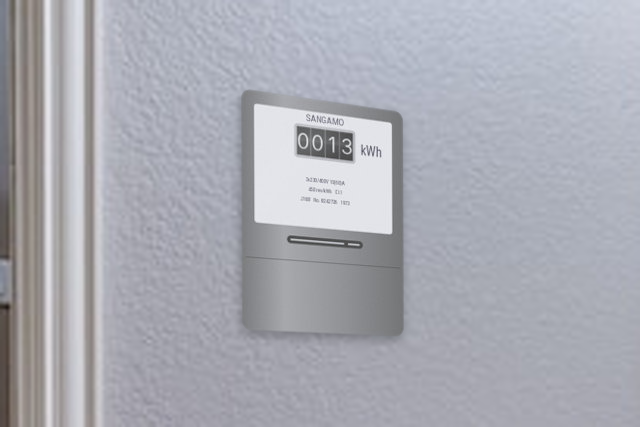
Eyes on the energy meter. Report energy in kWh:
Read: 13 kWh
